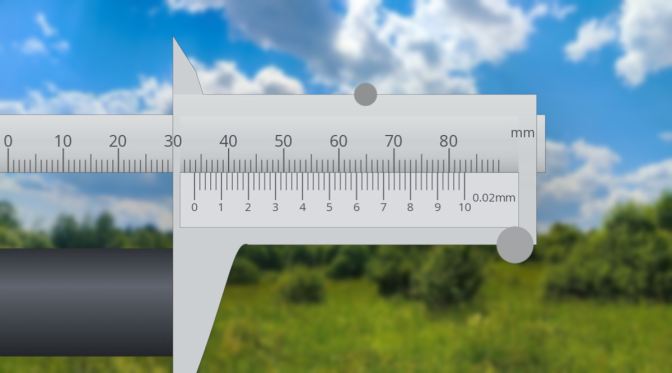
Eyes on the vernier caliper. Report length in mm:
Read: 33.8 mm
